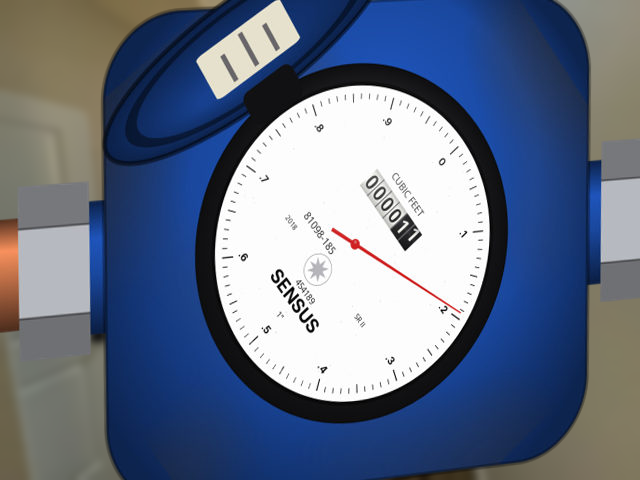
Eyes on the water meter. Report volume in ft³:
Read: 11.19 ft³
